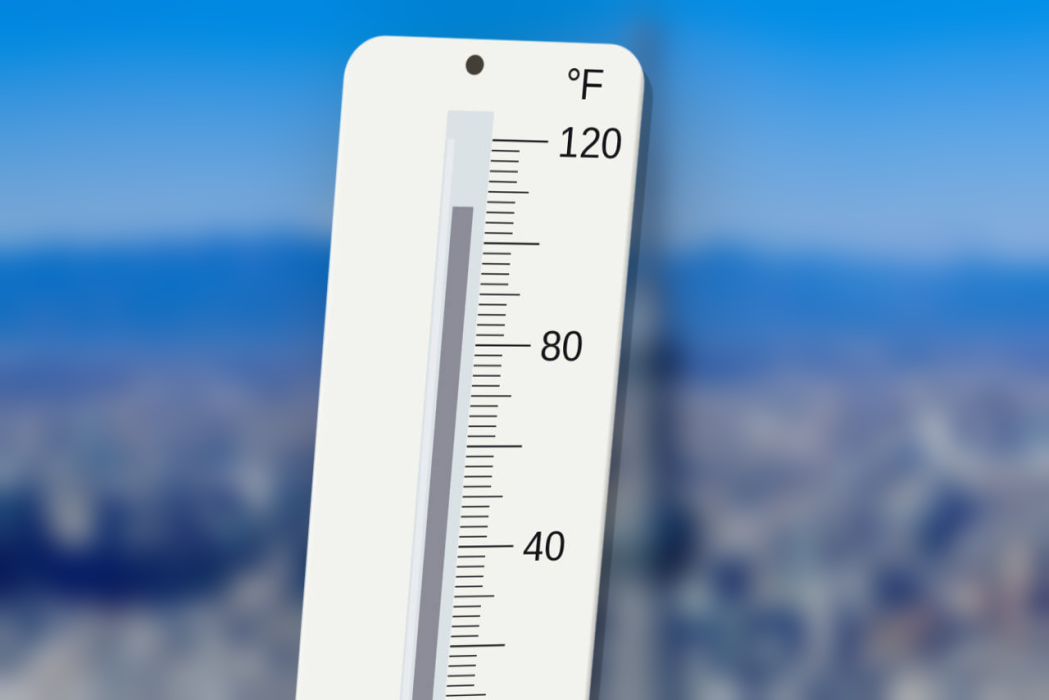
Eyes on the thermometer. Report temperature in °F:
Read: 107 °F
